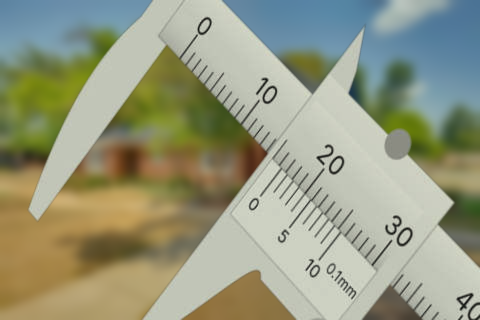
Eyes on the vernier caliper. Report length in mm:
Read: 16.4 mm
